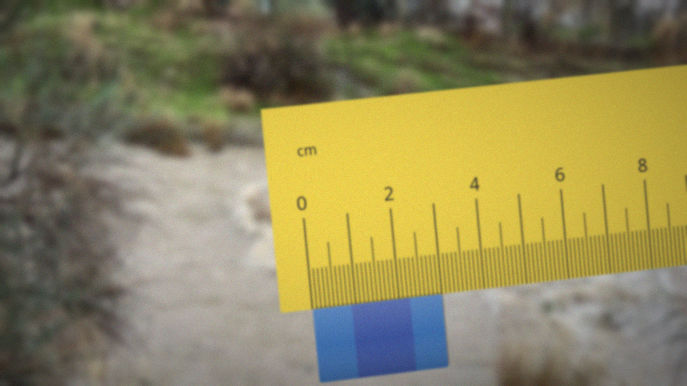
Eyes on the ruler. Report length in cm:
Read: 3 cm
